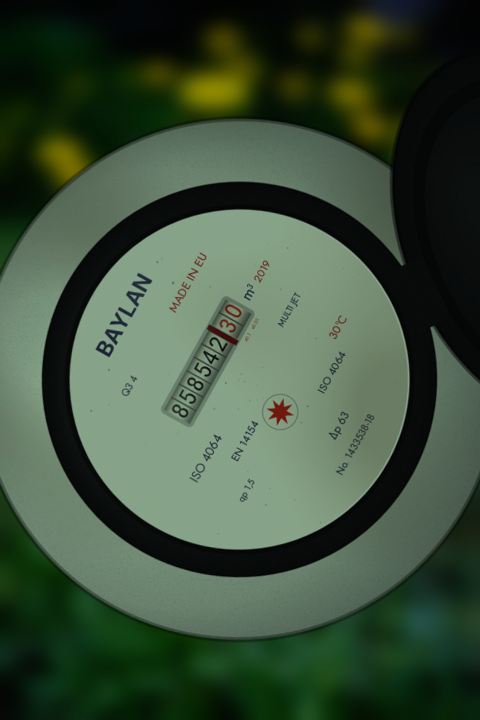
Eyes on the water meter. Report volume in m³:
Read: 858542.30 m³
